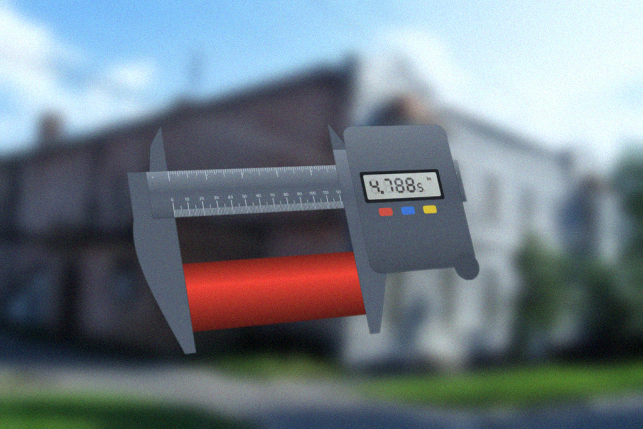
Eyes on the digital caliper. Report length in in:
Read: 4.7885 in
